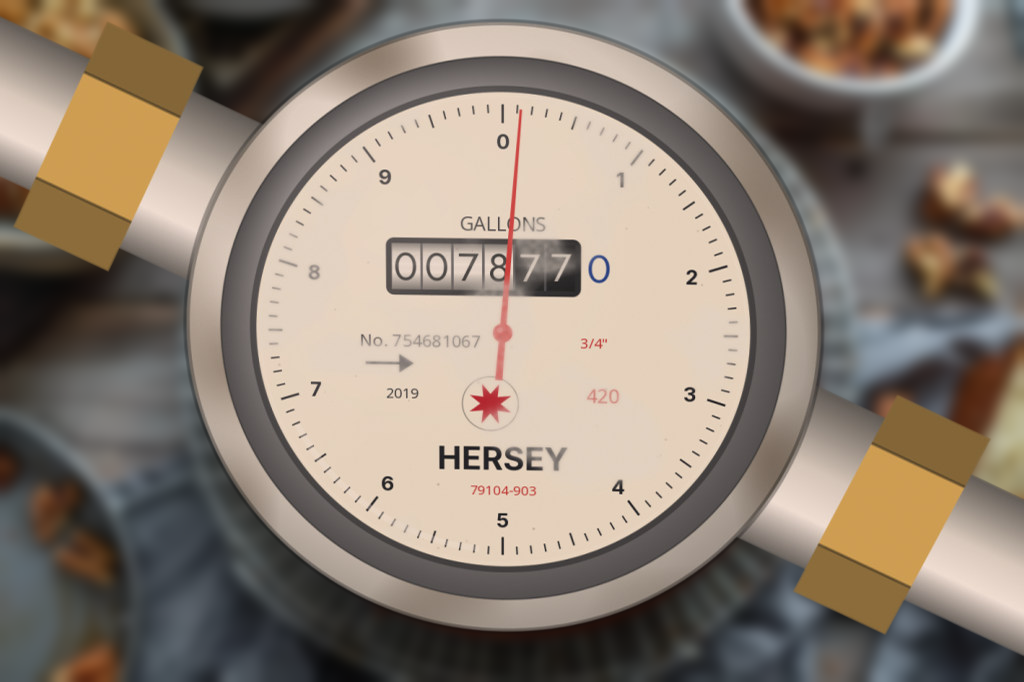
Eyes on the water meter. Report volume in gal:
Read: 78770.1 gal
